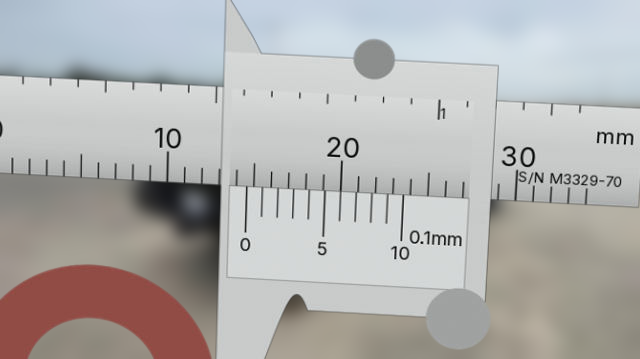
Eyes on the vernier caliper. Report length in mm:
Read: 14.6 mm
